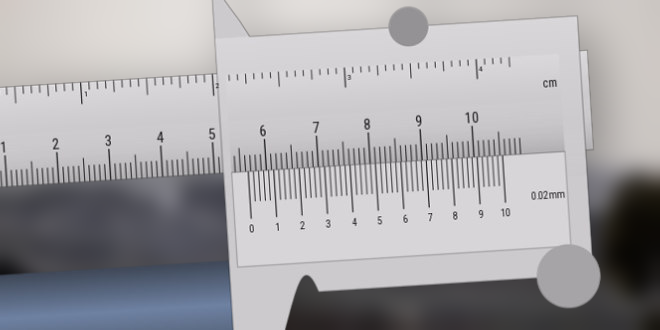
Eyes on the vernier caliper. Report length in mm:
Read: 56.5 mm
